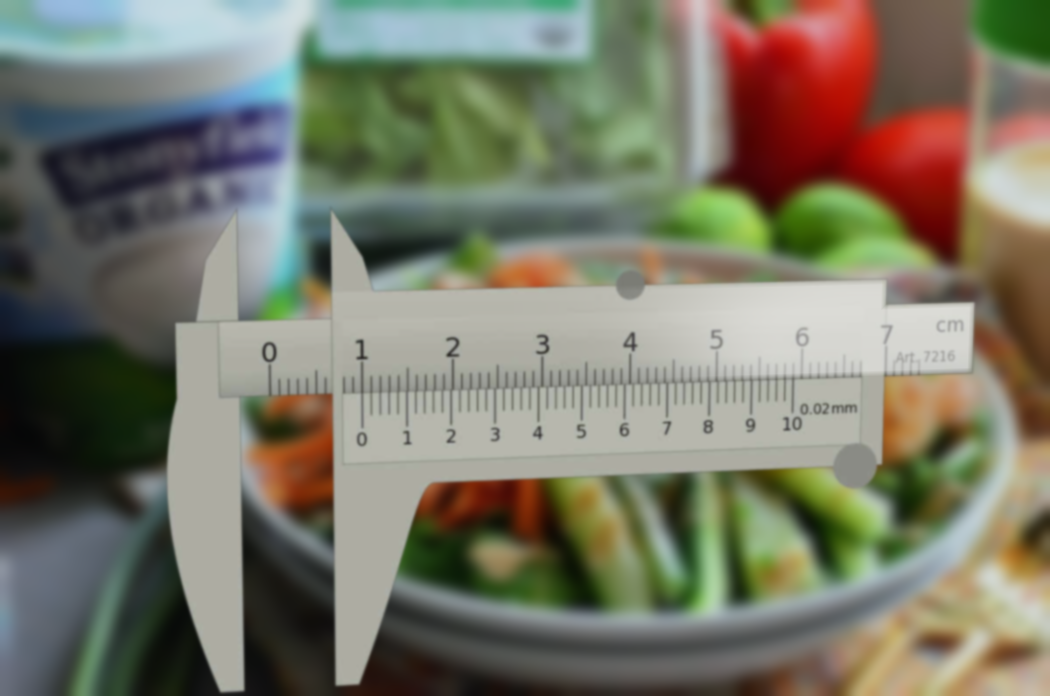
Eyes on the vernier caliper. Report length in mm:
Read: 10.0 mm
